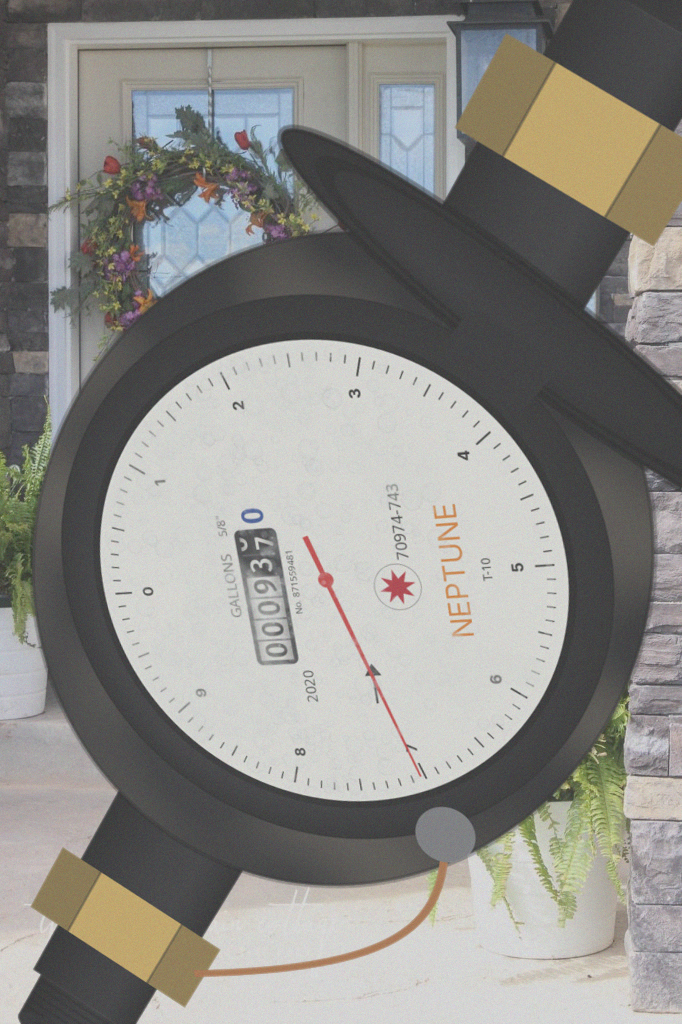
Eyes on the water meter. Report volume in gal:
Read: 9367.0 gal
